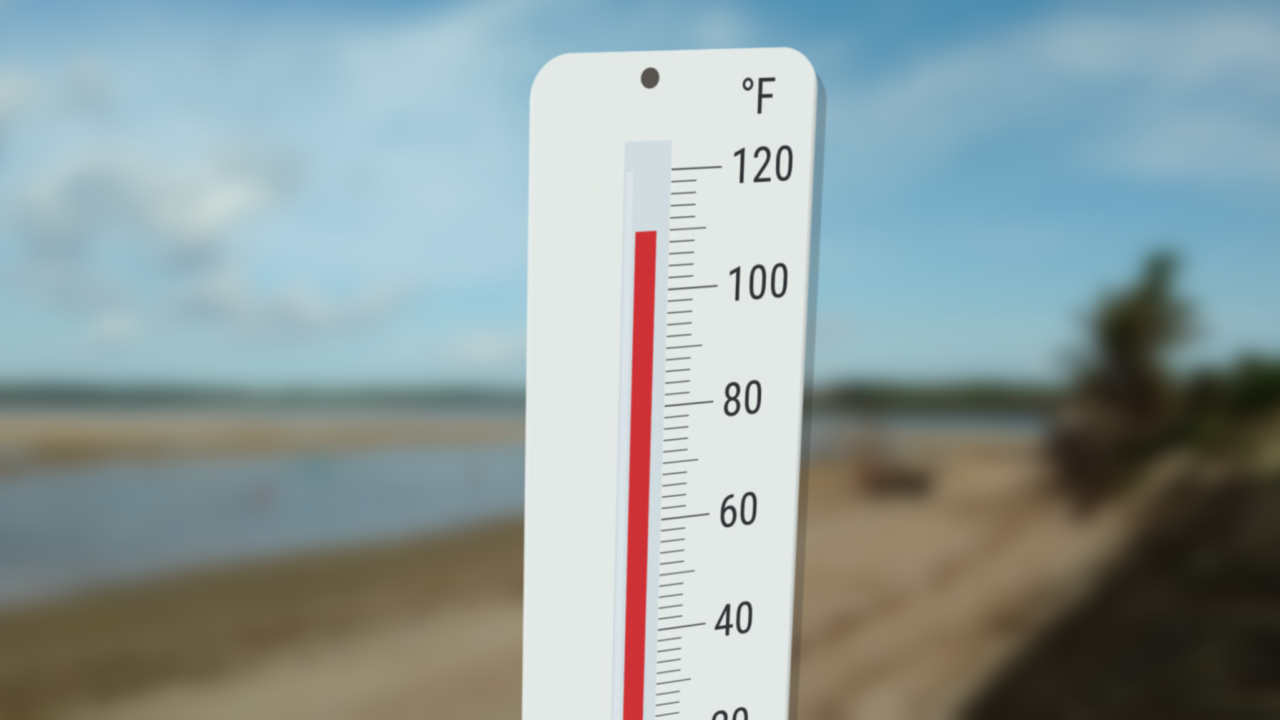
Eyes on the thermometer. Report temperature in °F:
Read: 110 °F
